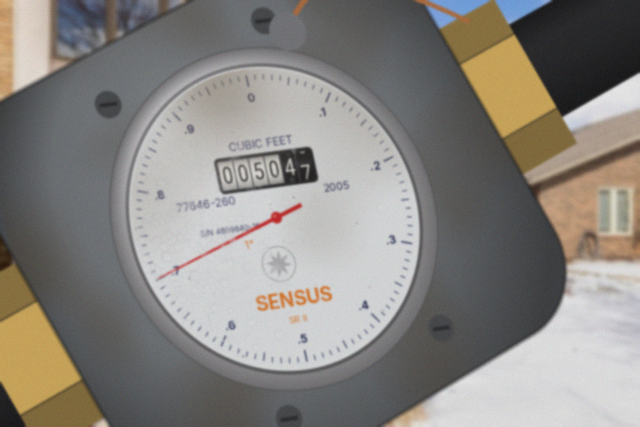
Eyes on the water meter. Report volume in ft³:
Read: 5046.70 ft³
